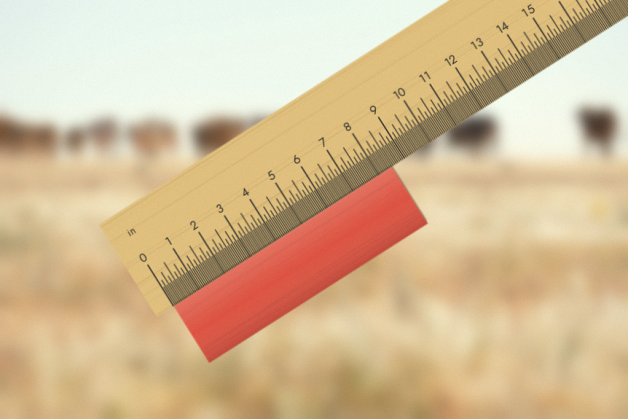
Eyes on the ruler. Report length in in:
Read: 8.5 in
